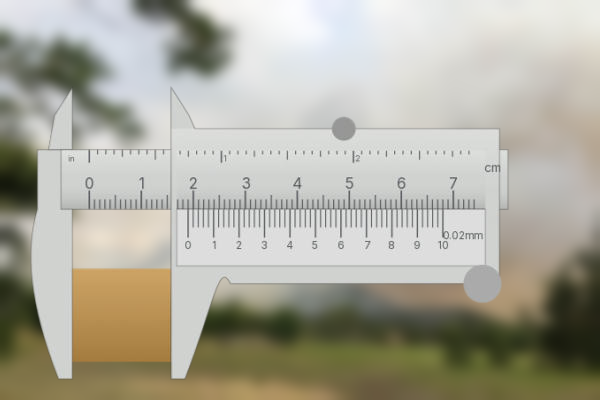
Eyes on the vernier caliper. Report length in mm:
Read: 19.0 mm
